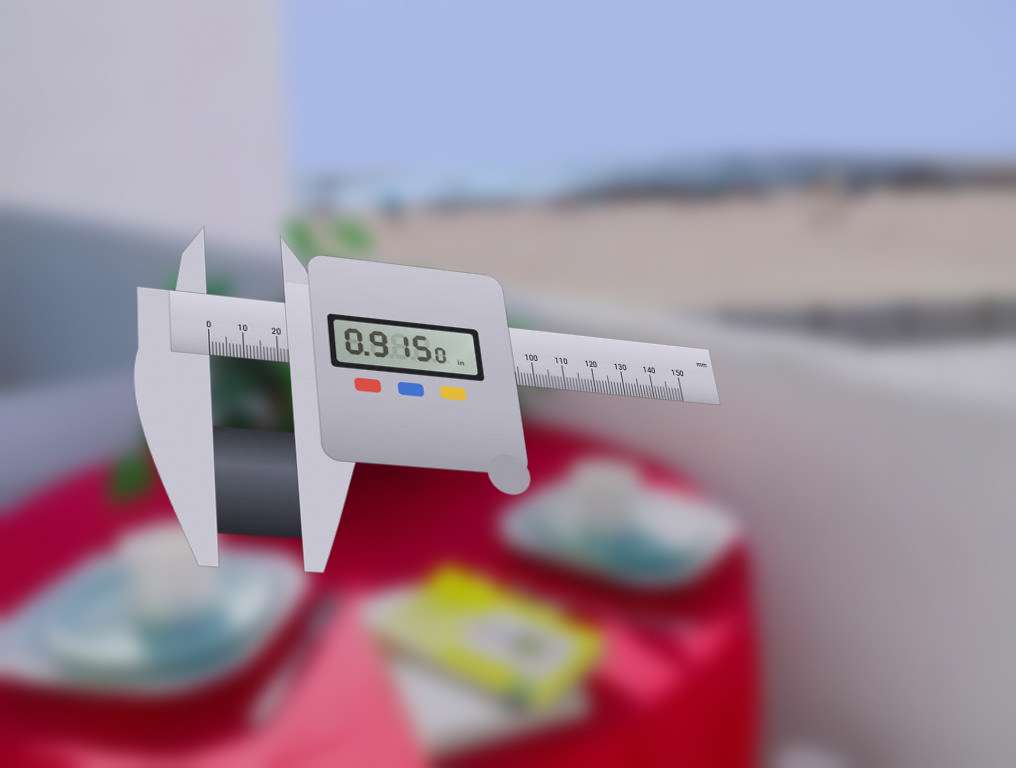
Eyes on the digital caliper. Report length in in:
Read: 0.9150 in
